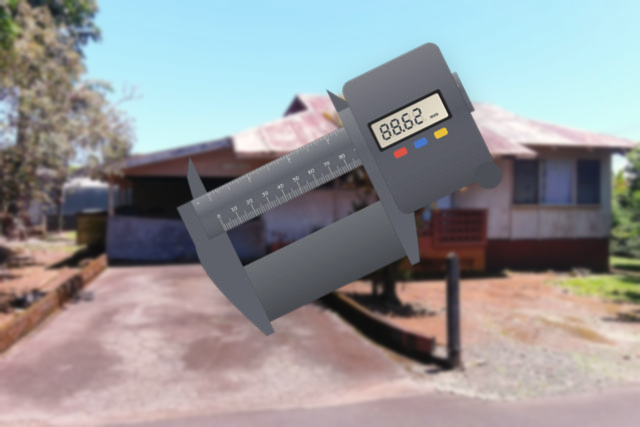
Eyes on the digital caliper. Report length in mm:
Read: 88.62 mm
